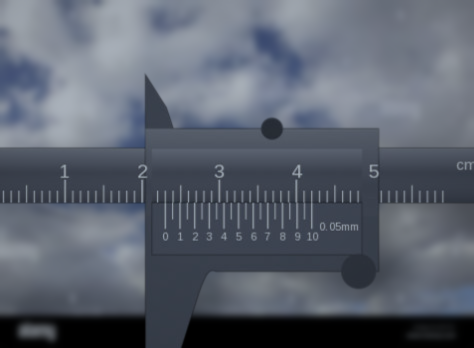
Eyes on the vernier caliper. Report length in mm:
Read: 23.0 mm
